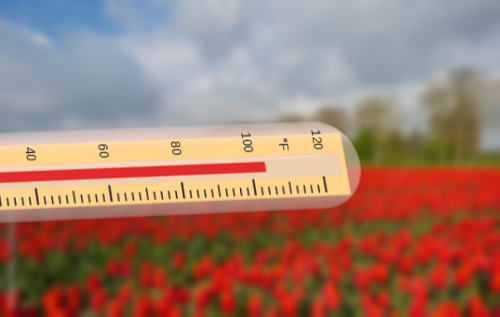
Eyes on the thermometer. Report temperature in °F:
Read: 104 °F
